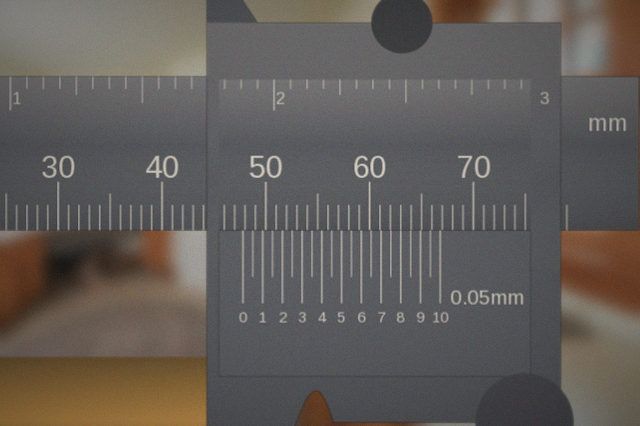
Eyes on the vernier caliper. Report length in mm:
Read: 47.8 mm
